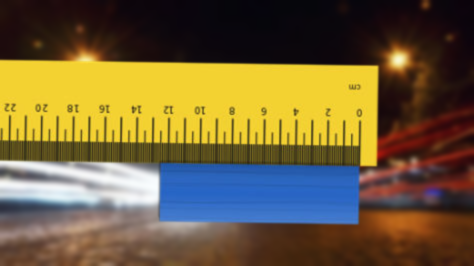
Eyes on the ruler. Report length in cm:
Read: 12.5 cm
